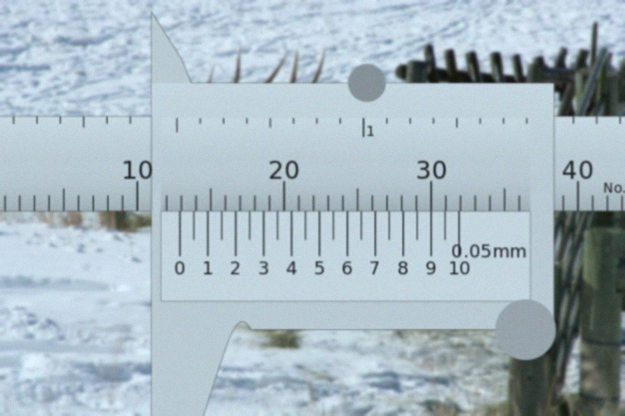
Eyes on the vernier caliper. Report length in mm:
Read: 12.9 mm
